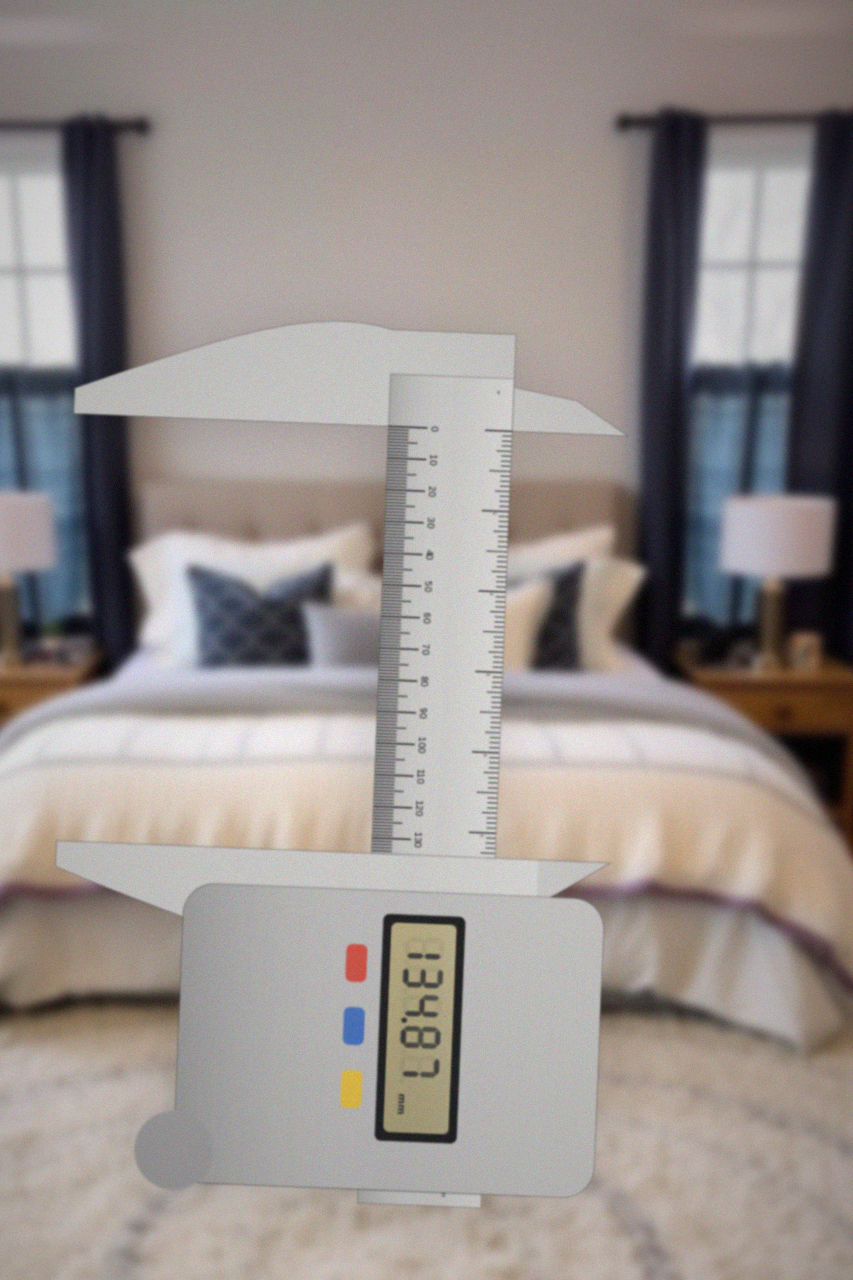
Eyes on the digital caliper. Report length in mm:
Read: 134.87 mm
